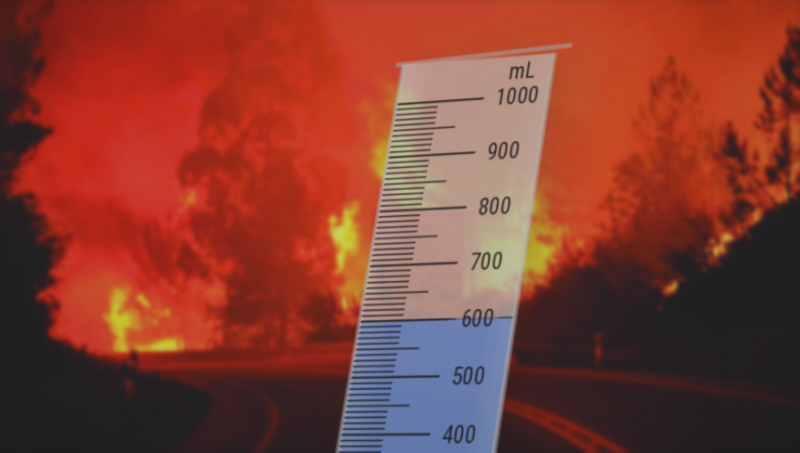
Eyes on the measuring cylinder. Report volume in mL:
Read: 600 mL
